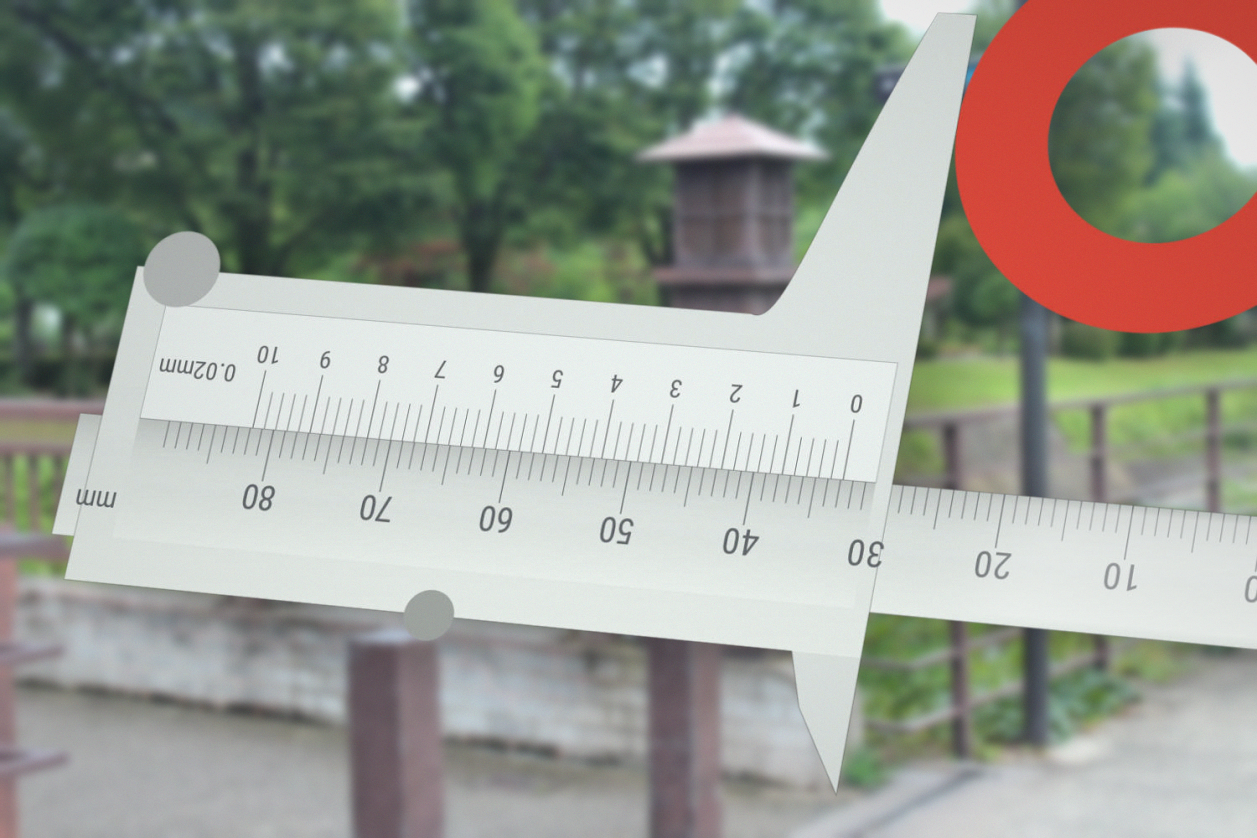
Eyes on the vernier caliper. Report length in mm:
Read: 32.8 mm
